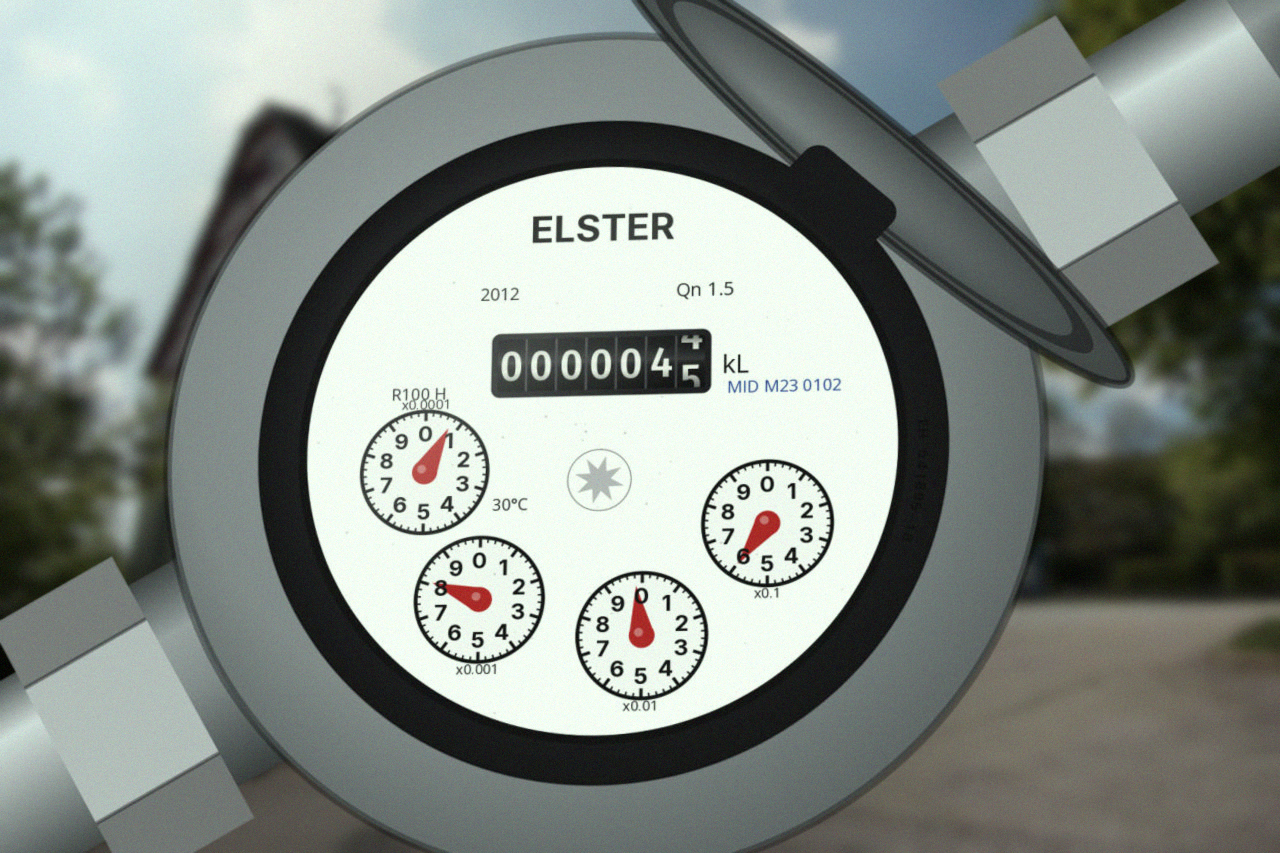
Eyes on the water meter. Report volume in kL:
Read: 44.5980 kL
